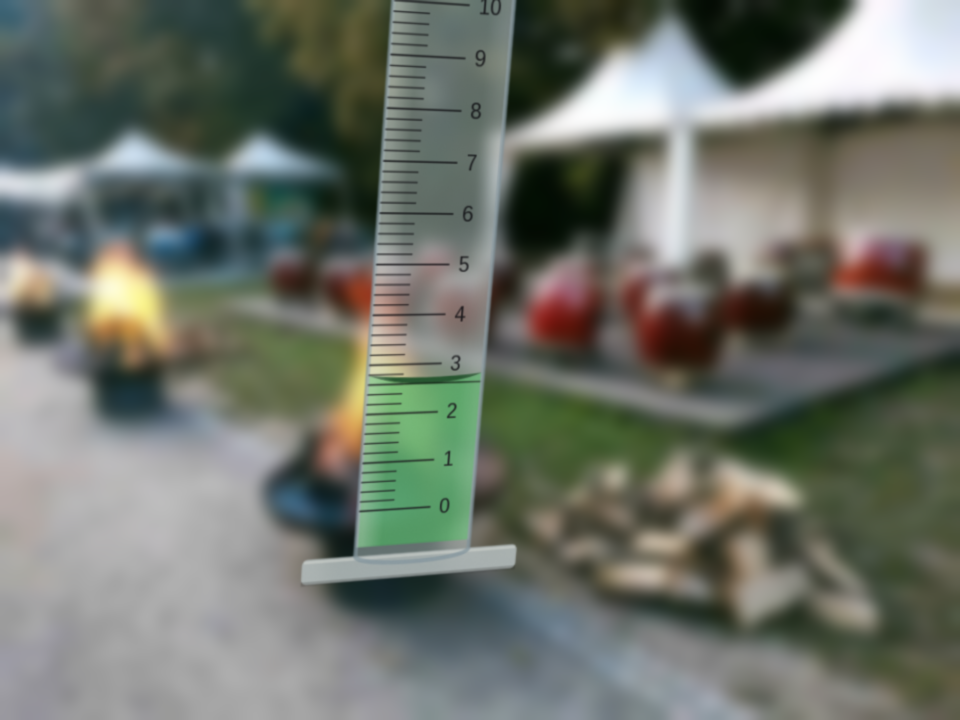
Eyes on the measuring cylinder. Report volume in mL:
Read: 2.6 mL
